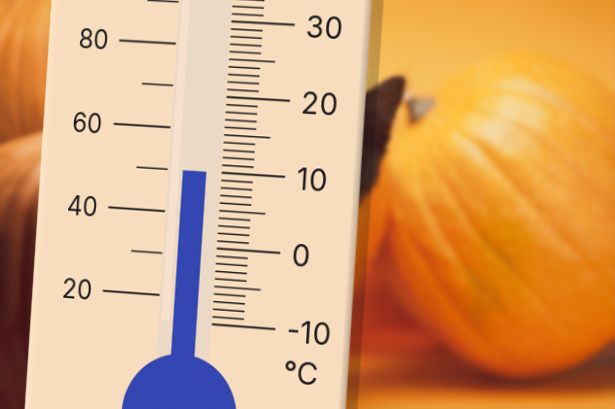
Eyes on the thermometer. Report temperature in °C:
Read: 10 °C
